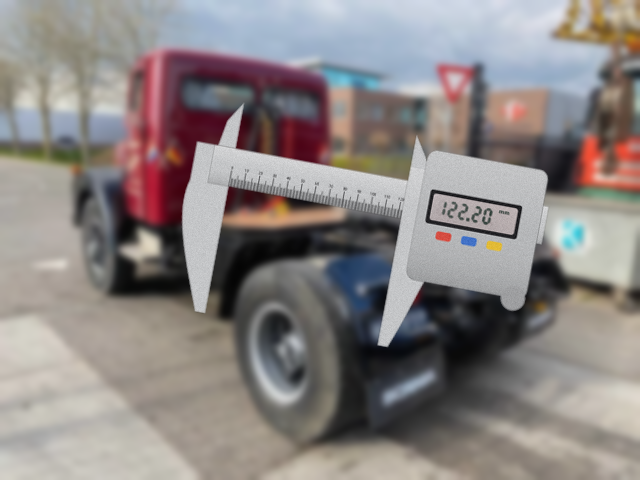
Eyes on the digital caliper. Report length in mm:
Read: 122.20 mm
